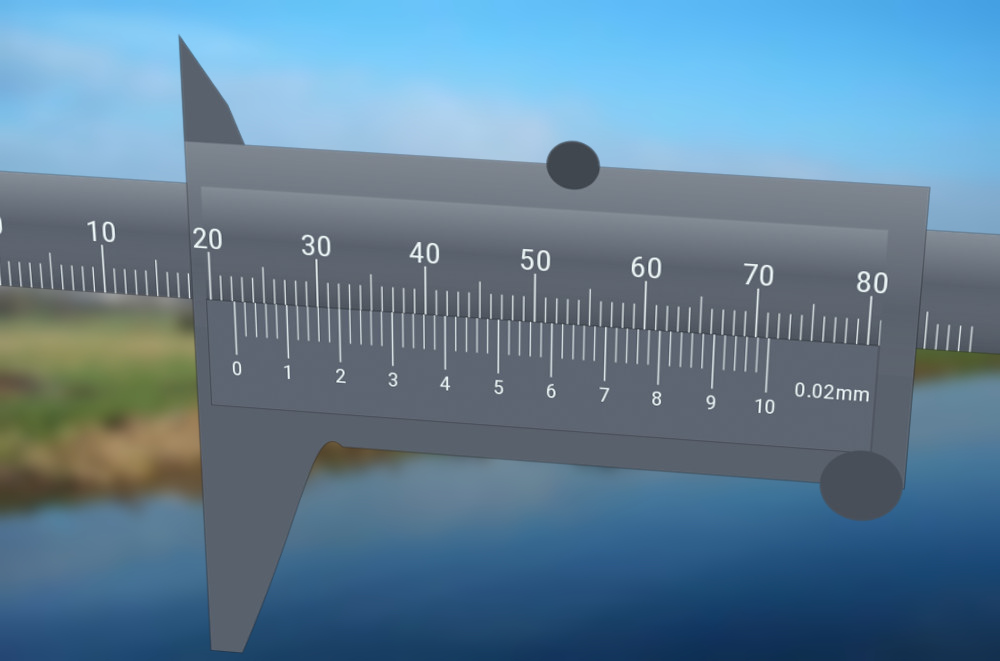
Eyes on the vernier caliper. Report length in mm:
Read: 22.2 mm
